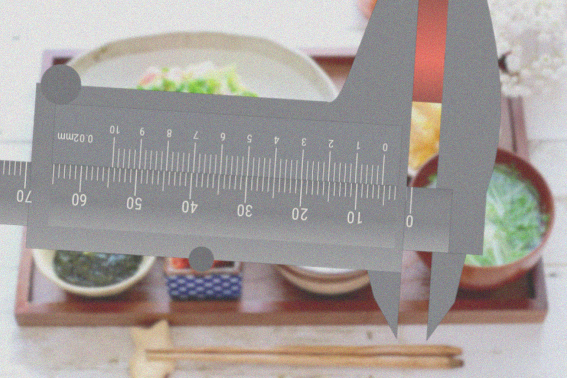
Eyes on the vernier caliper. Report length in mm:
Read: 5.4 mm
